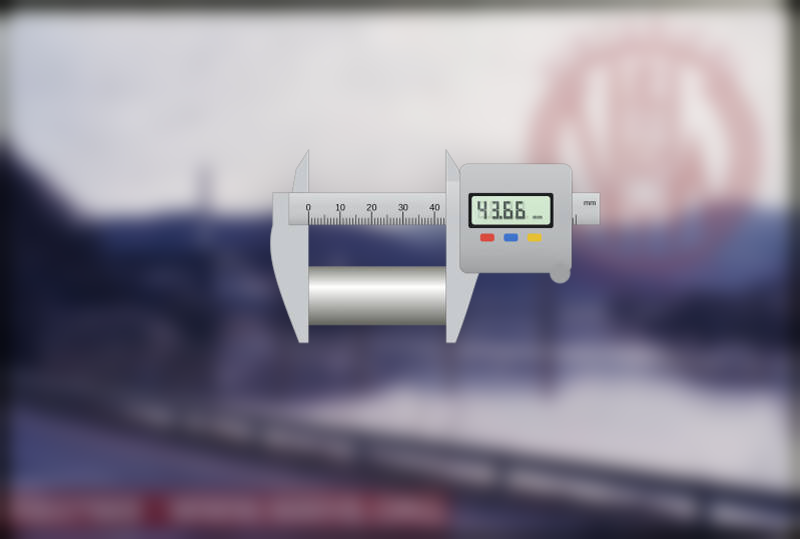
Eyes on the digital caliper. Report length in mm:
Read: 43.66 mm
